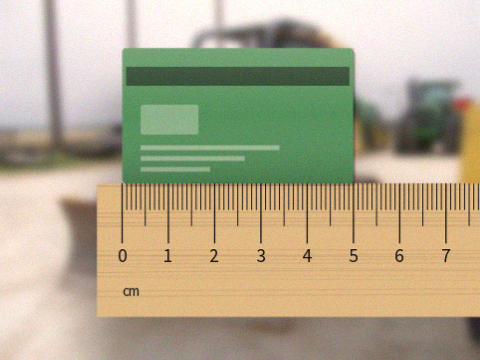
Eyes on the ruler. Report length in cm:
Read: 5 cm
